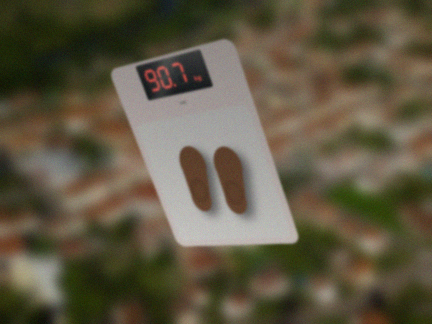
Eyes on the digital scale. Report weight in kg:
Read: 90.7 kg
